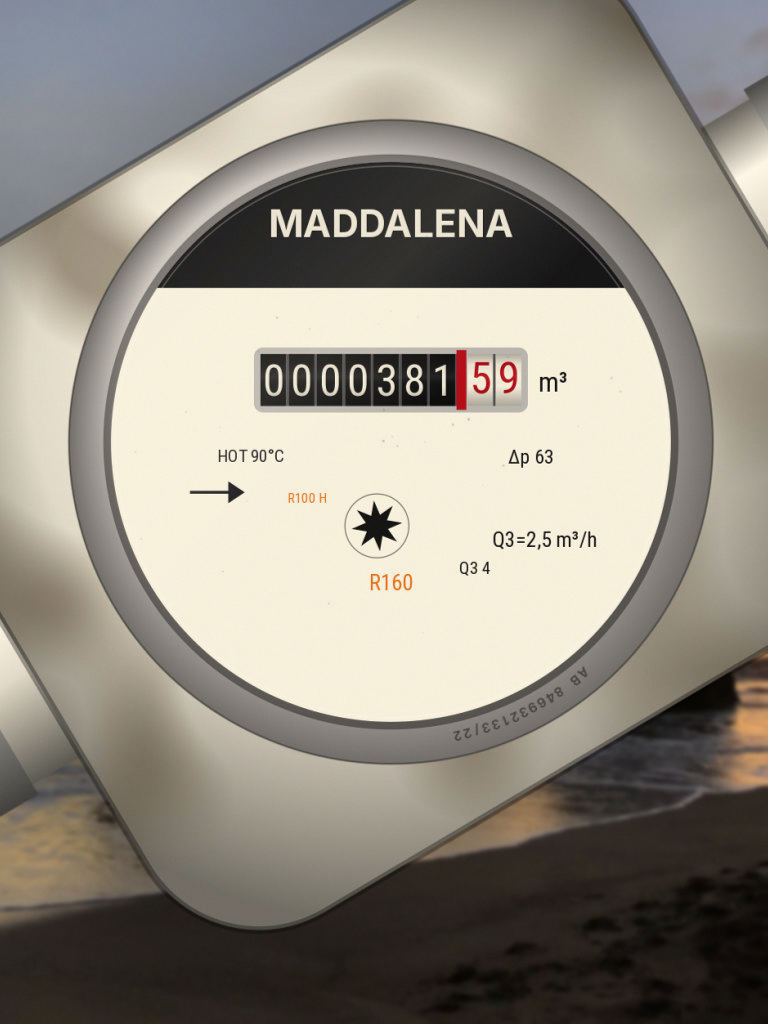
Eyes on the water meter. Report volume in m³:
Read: 381.59 m³
